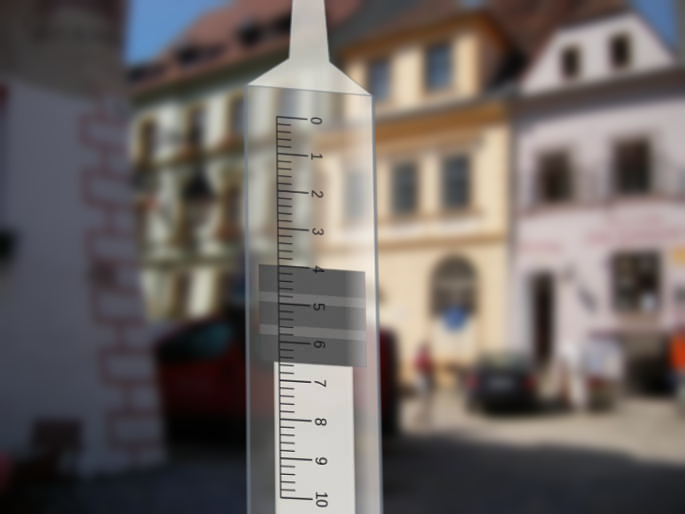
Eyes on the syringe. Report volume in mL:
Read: 4 mL
